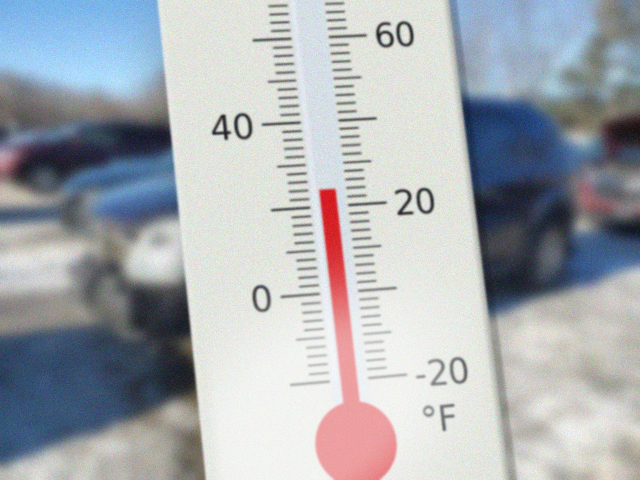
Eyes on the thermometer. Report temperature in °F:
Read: 24 °F
